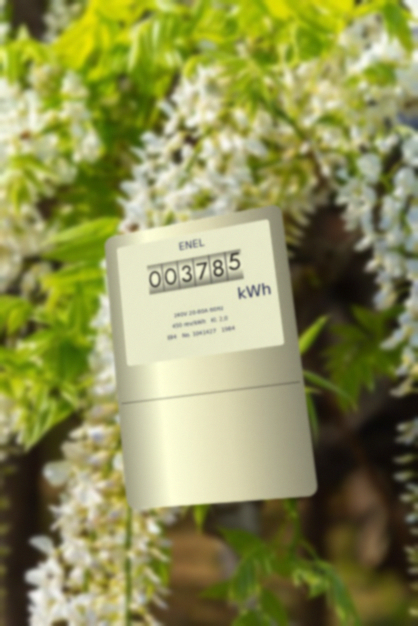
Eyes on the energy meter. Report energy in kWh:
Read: 3785 kWh
